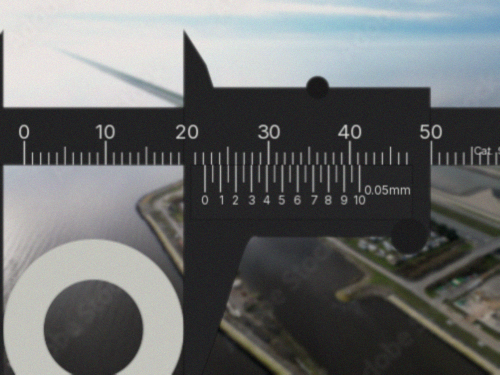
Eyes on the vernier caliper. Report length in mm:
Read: 22.2 mm
